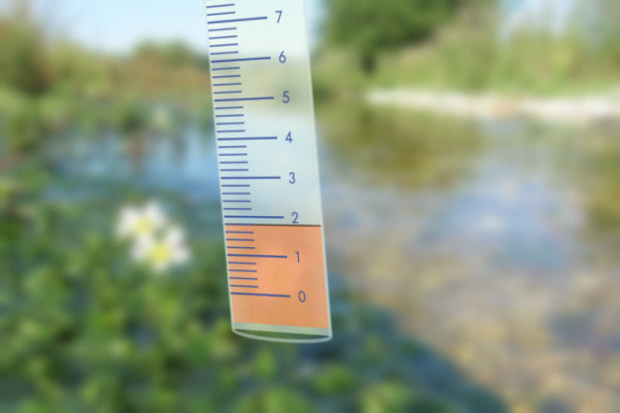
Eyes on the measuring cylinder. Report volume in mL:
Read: 1.8 mL
